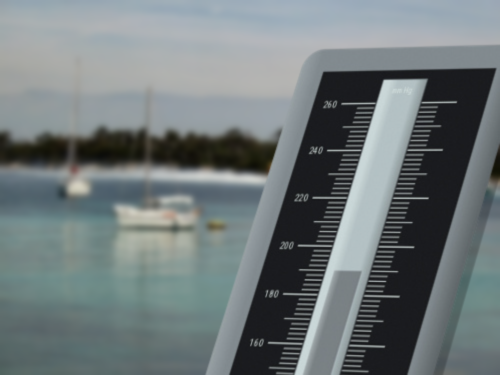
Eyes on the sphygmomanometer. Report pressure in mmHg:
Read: 190 mmHg
